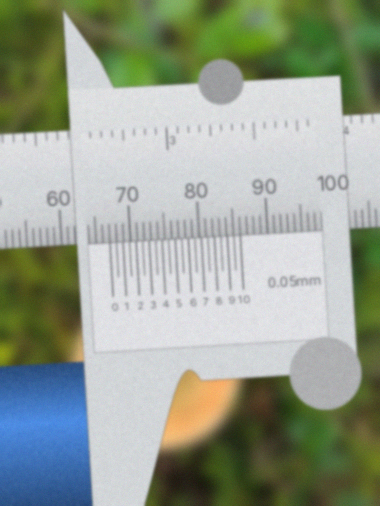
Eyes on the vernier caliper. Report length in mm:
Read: 67.0 mm
